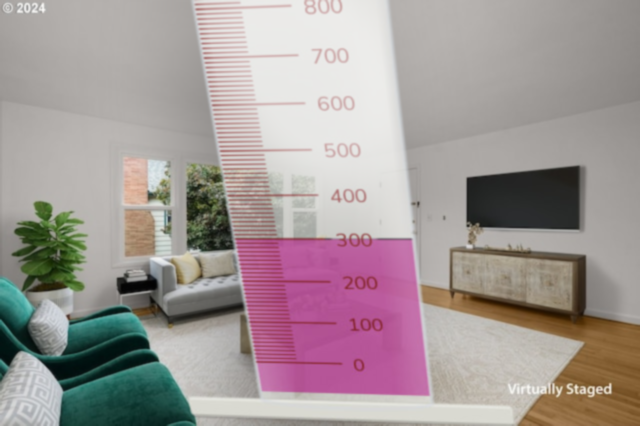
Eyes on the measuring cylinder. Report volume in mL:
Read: 300 mL
